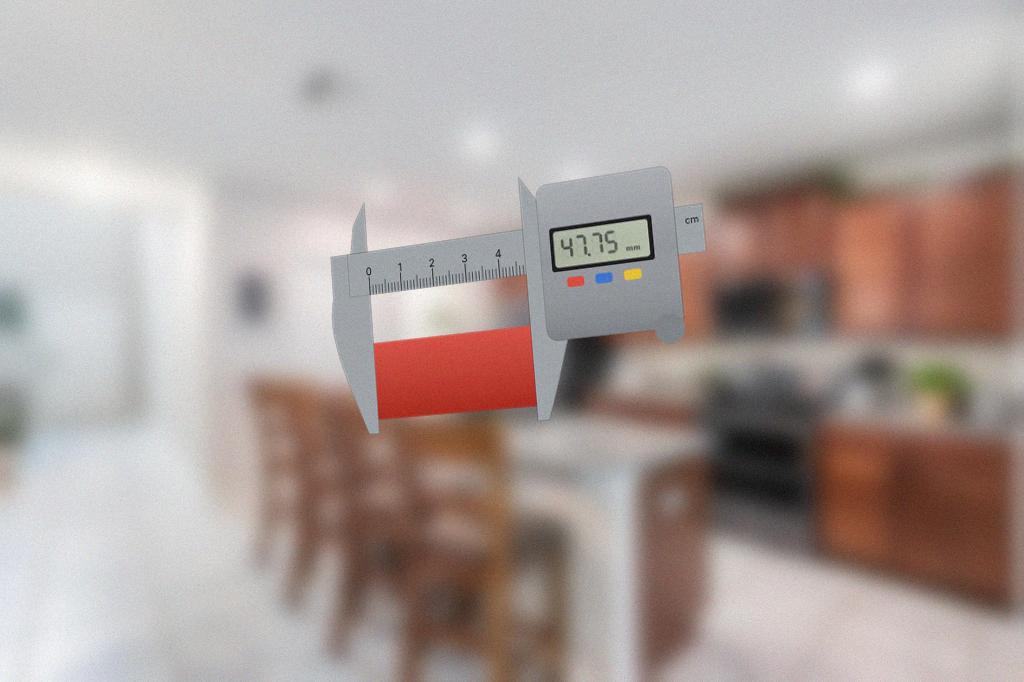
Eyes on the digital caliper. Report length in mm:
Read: 47.75 mm
